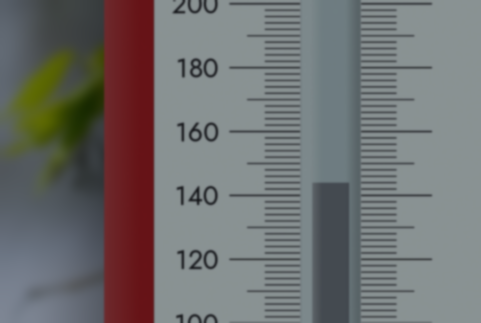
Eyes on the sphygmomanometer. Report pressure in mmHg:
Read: 144 mmHg
